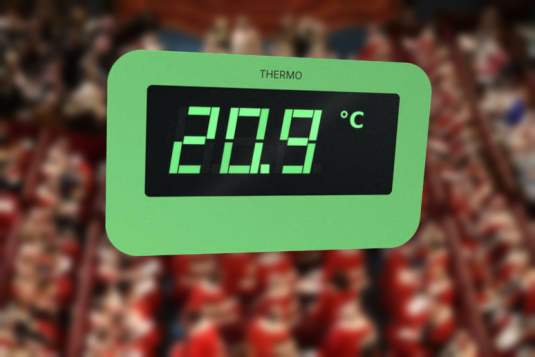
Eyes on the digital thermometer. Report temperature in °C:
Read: 20.9 °C
